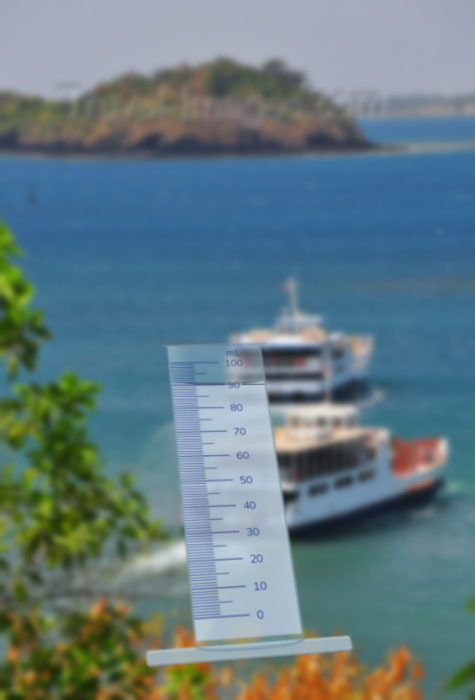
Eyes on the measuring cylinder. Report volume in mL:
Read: 90 mL
